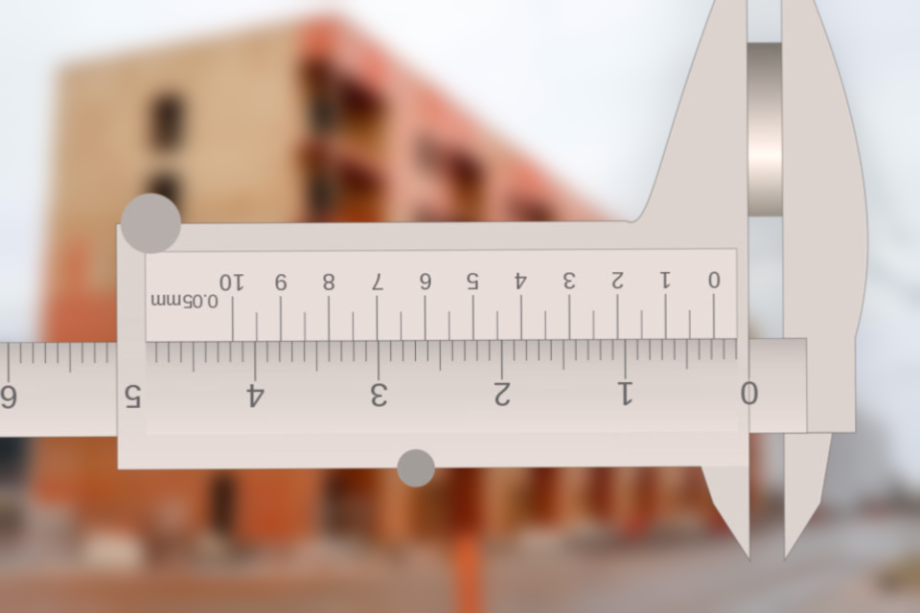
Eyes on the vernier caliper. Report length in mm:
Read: 2.8 mm
